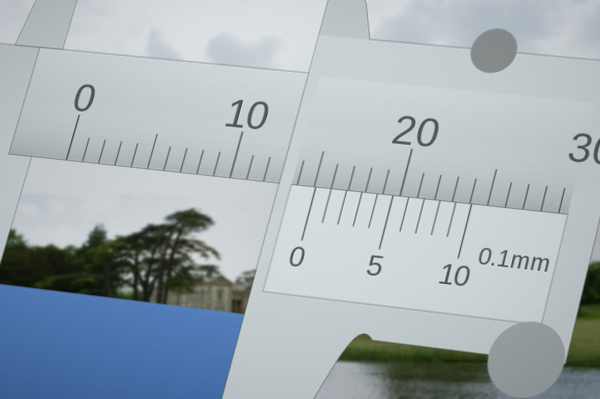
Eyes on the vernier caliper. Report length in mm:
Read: 15.1 mm
